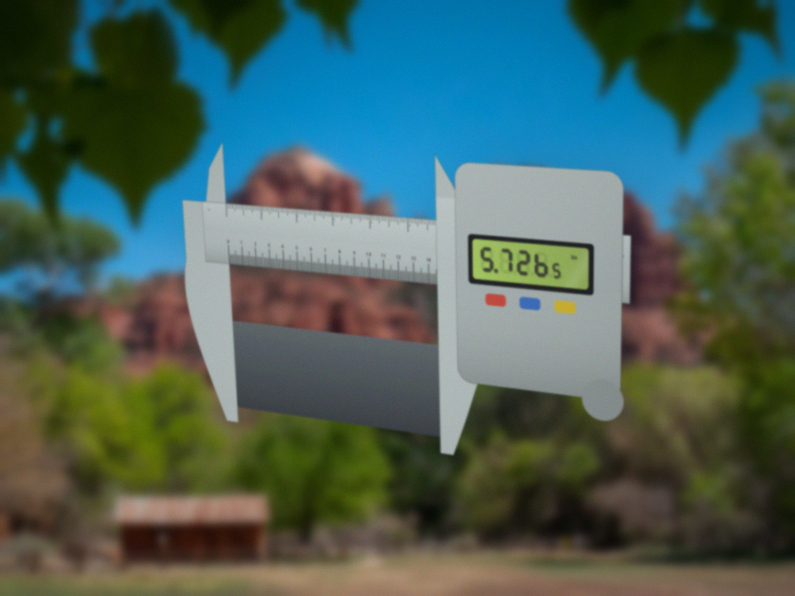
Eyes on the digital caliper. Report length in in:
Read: 5.7265 in
